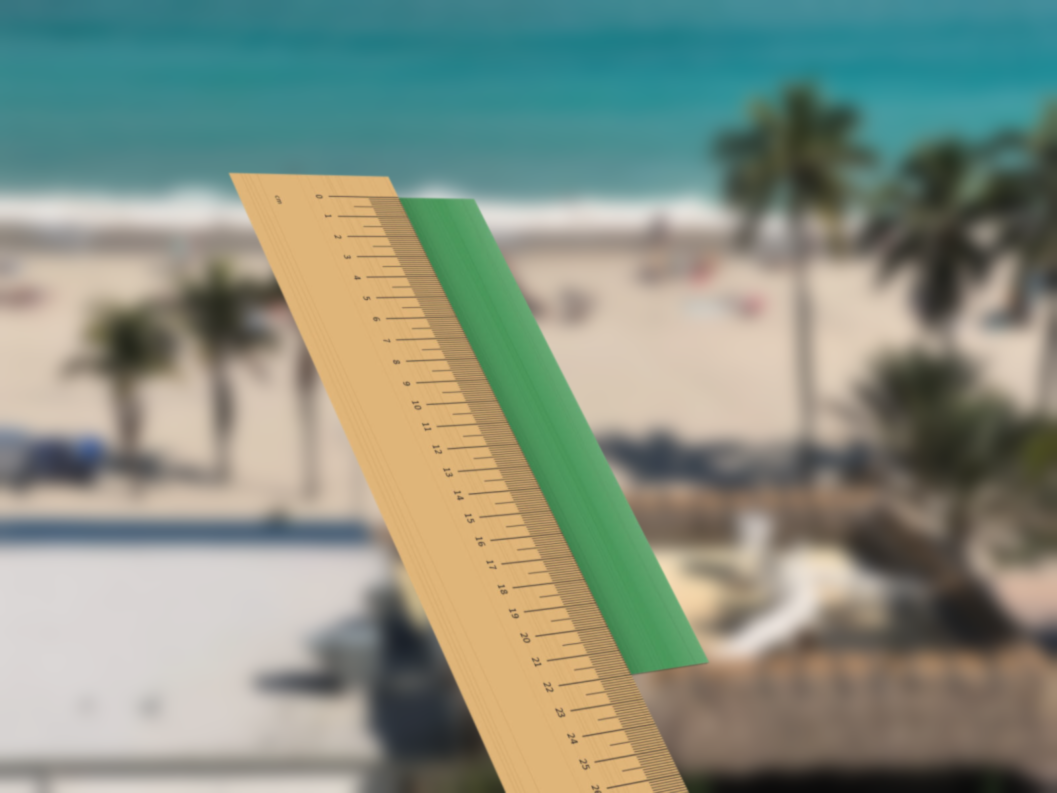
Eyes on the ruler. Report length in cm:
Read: 22 cm
